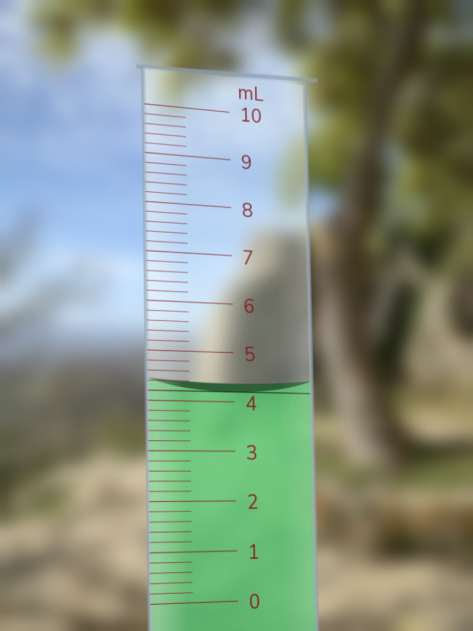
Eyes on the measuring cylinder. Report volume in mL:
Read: 4.2 mL
